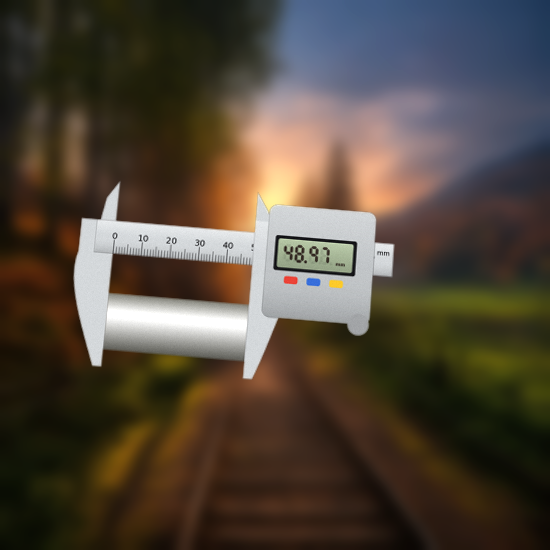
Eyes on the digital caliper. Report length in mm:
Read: 48.97 mm
